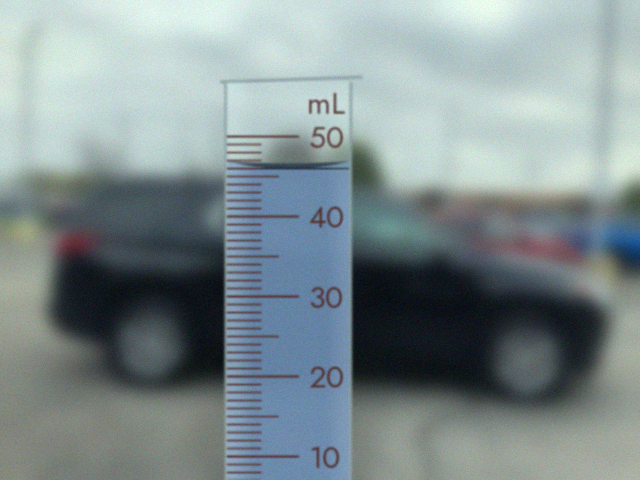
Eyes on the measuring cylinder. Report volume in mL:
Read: 46 mL
